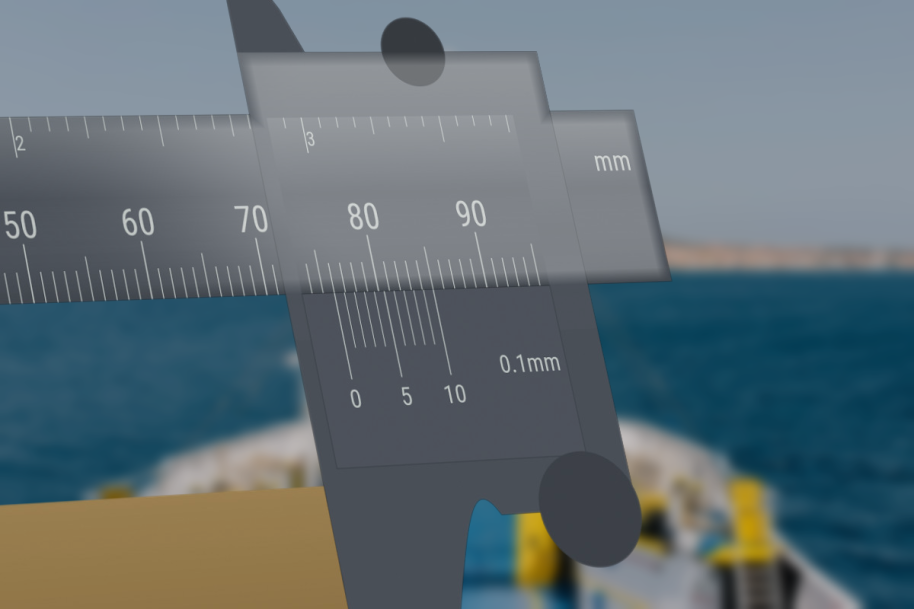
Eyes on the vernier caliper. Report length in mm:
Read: 76.0 mm
